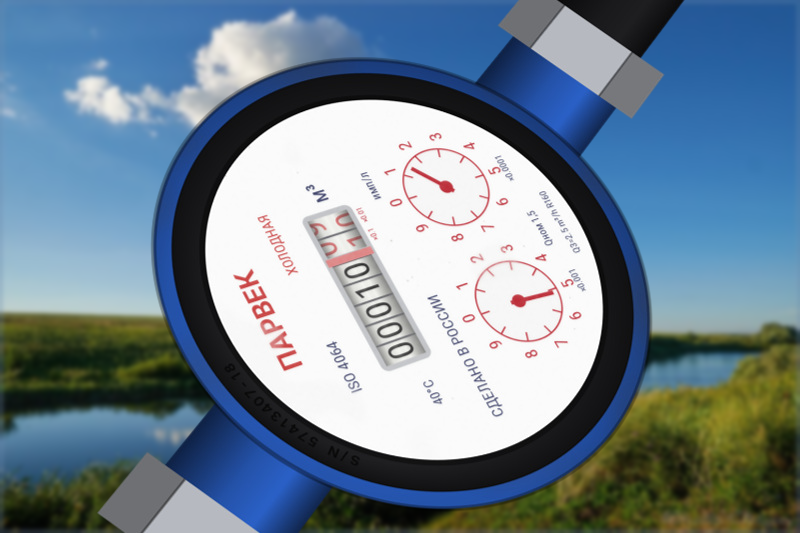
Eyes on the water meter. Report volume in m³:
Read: 10.0951 m³
